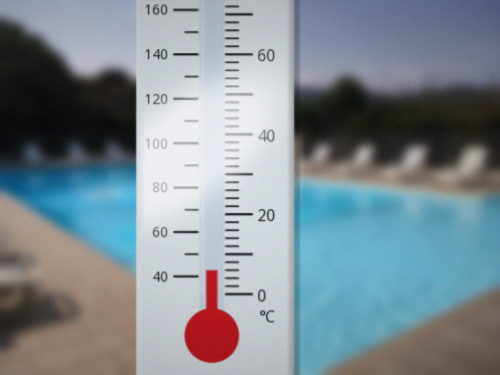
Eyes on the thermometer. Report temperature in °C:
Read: 6 °C
